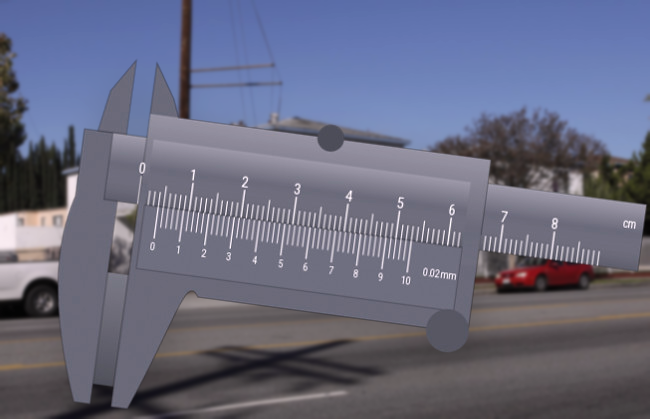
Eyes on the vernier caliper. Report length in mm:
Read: 4.0 mm
